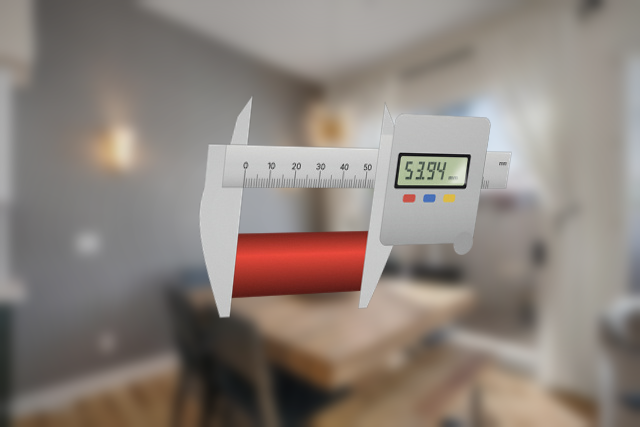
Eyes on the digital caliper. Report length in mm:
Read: 53.94 mm
